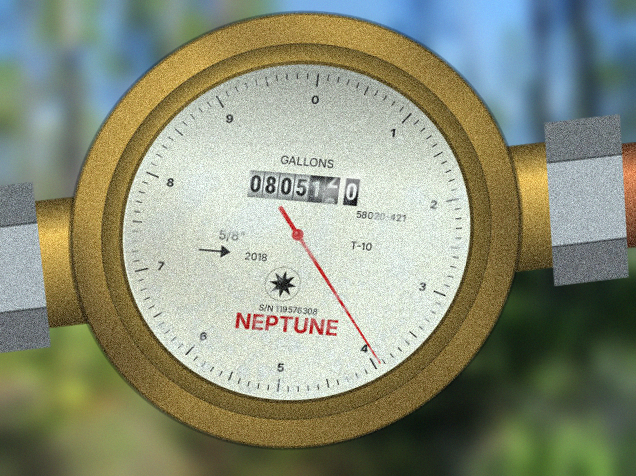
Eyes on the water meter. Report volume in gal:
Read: 805123.9 gal
